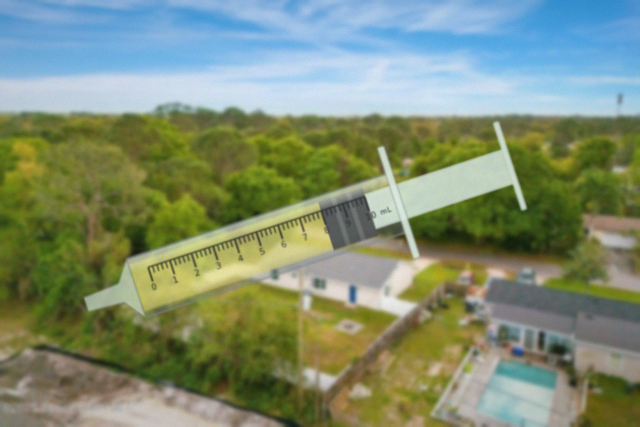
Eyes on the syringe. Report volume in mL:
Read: 8 mL
